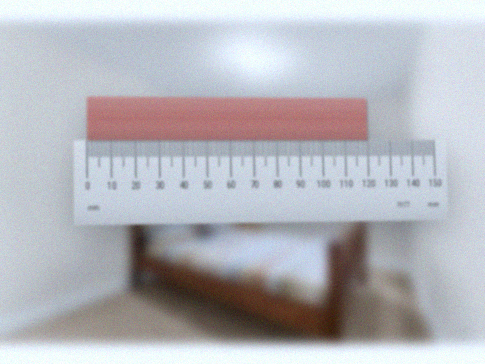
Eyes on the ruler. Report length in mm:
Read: 120 mm
